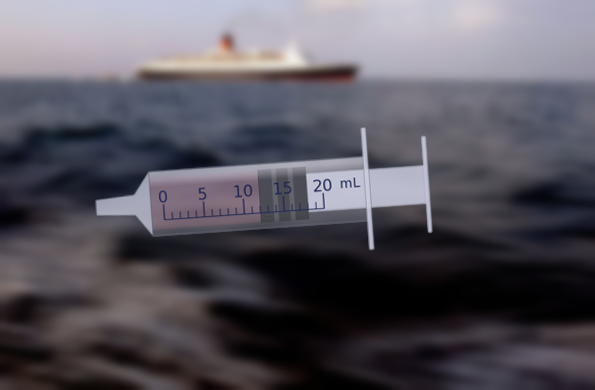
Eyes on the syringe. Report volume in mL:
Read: 12 mL
